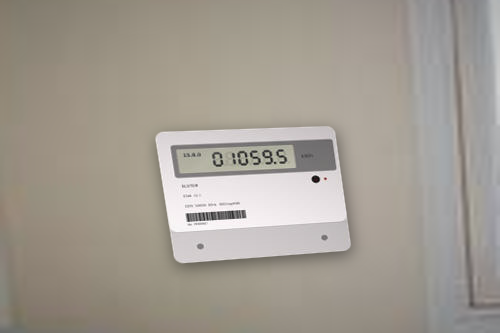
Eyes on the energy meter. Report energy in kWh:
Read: 1059.5 kWh
